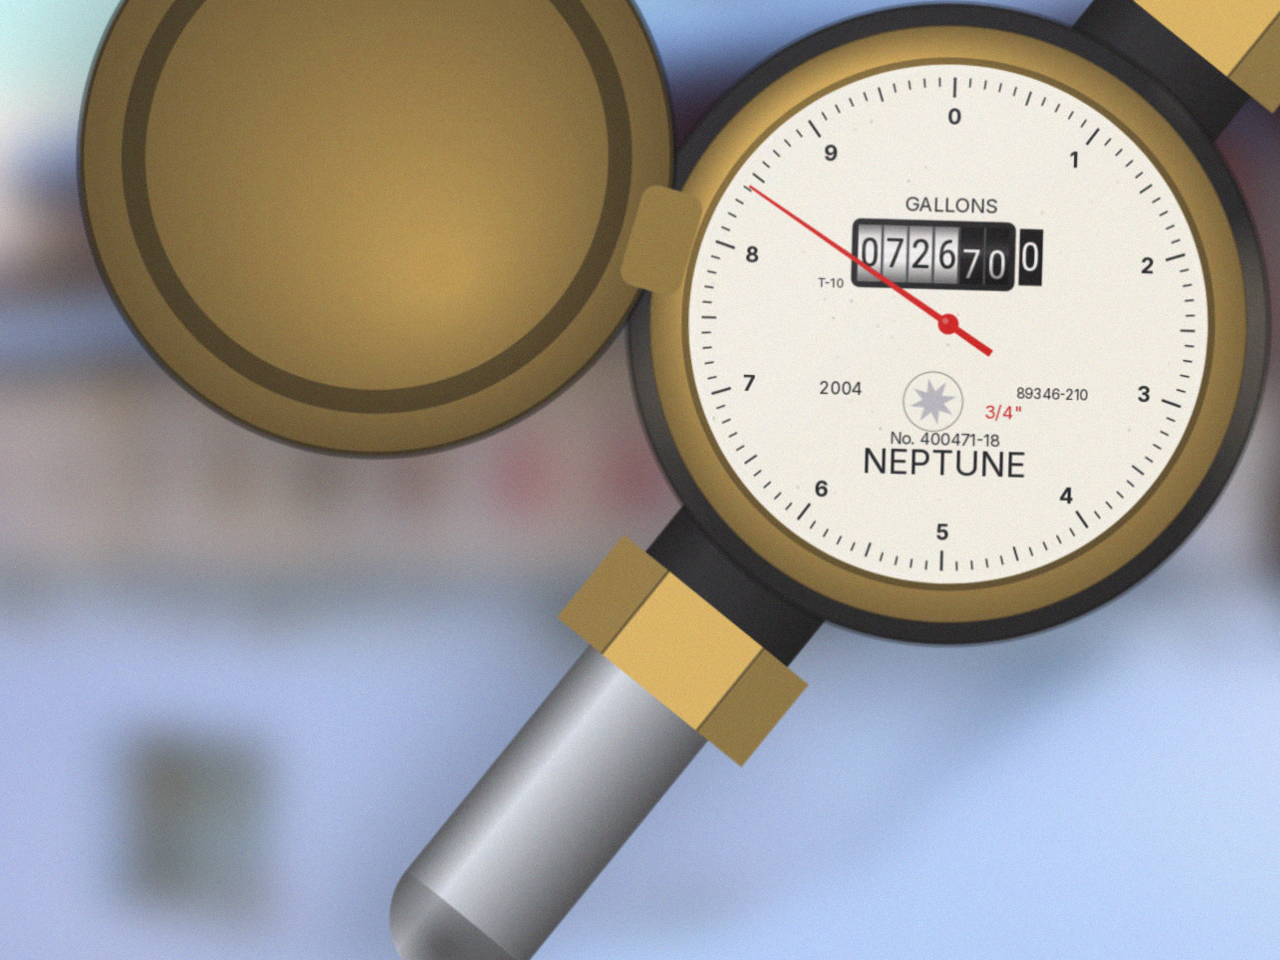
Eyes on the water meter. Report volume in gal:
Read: 726698.4 gal
